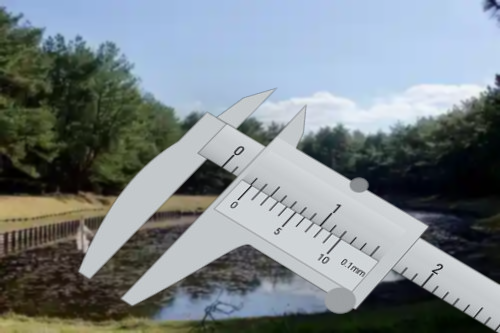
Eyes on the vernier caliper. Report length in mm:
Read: 3.1 mm
